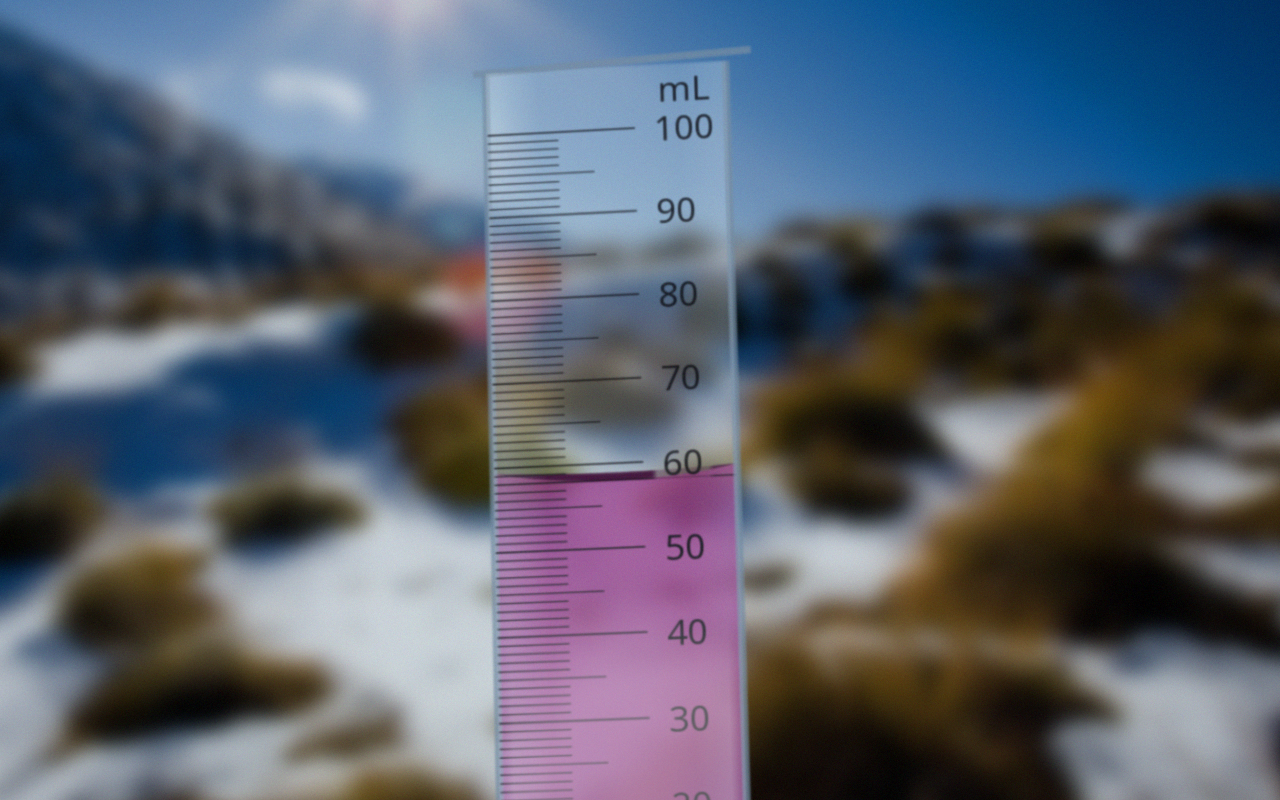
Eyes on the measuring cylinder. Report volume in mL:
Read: 58 mL
